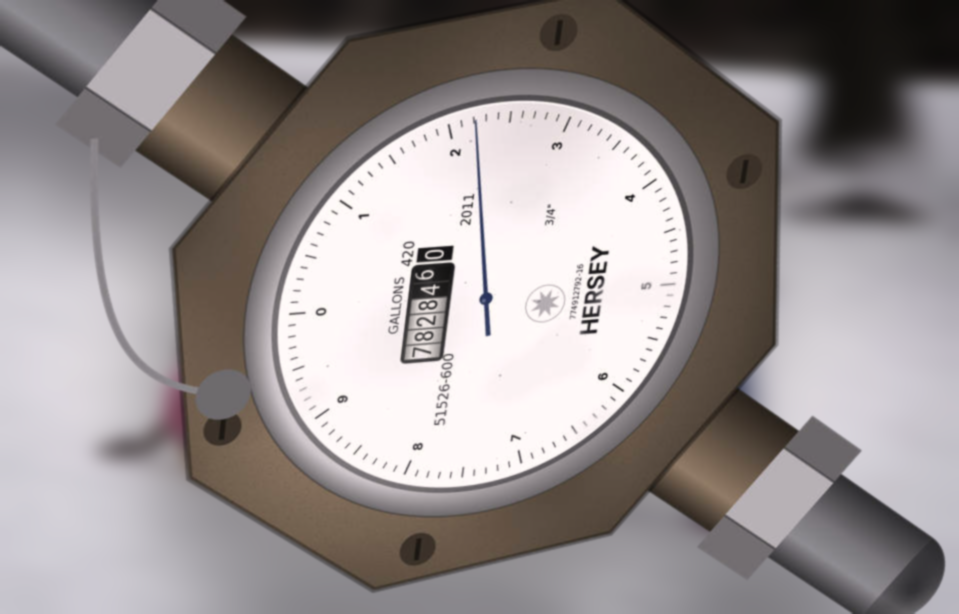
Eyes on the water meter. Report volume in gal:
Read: 7828462.2 gal
